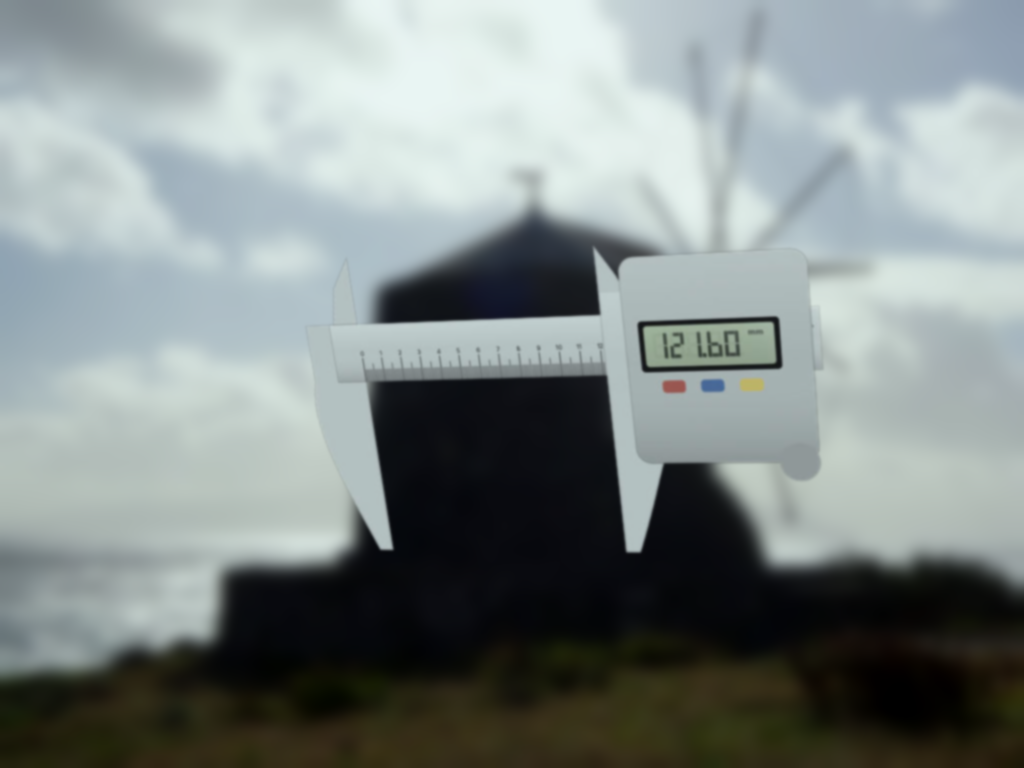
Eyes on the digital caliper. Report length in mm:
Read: 121.60 mm
